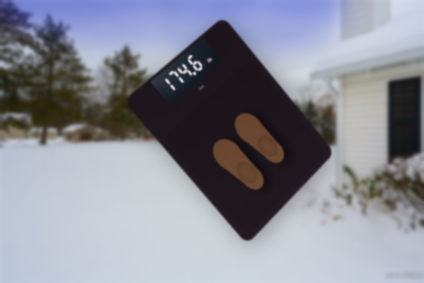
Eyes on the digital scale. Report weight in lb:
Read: 174.6 lb
